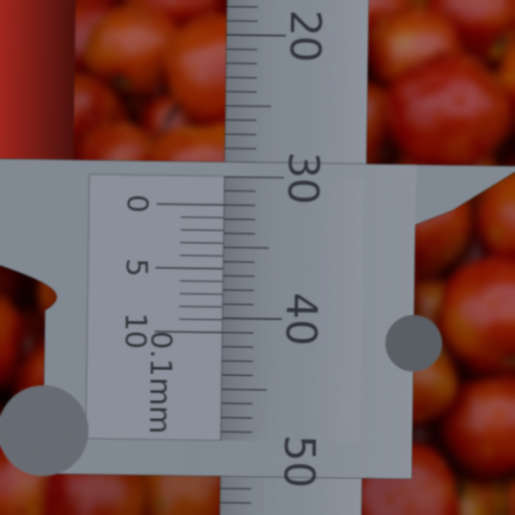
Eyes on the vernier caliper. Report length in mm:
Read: 32.0 mm
